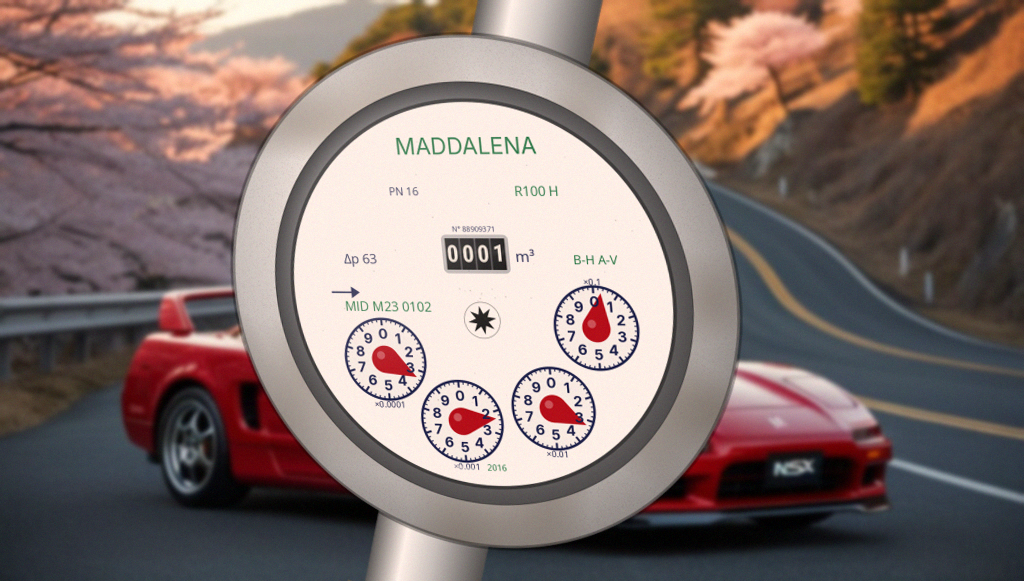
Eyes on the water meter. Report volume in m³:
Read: 1.0323 m³
